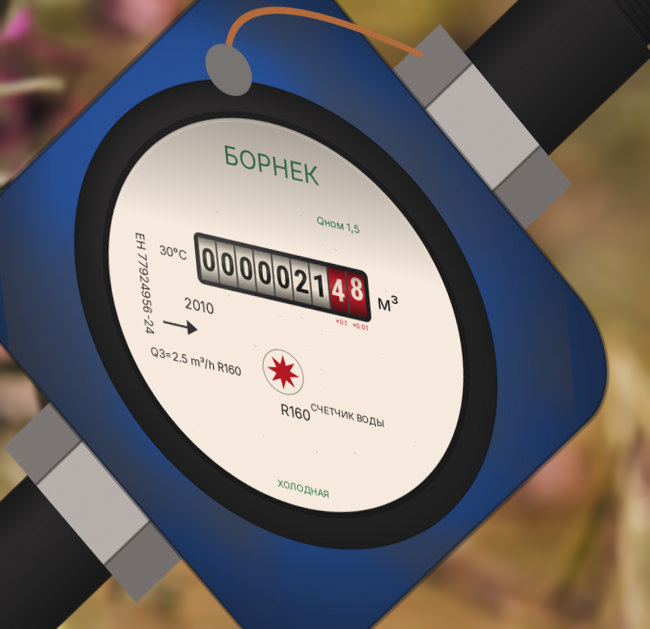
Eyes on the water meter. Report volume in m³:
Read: 21.48 m³
